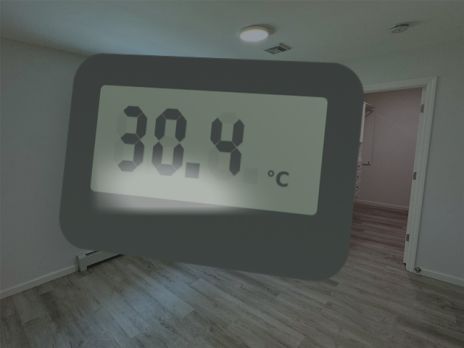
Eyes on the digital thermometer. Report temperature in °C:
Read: 30.4 °C
